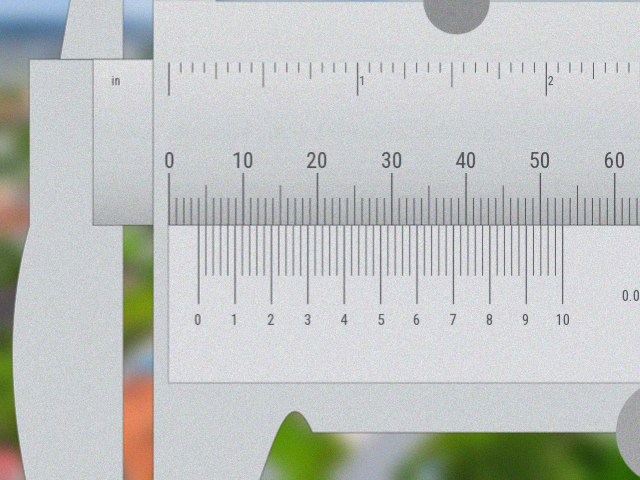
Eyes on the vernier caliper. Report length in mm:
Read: 4.0 mm
